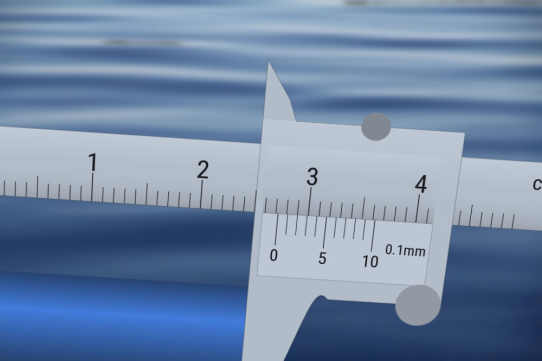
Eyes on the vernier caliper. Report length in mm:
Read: 27.2 mm
